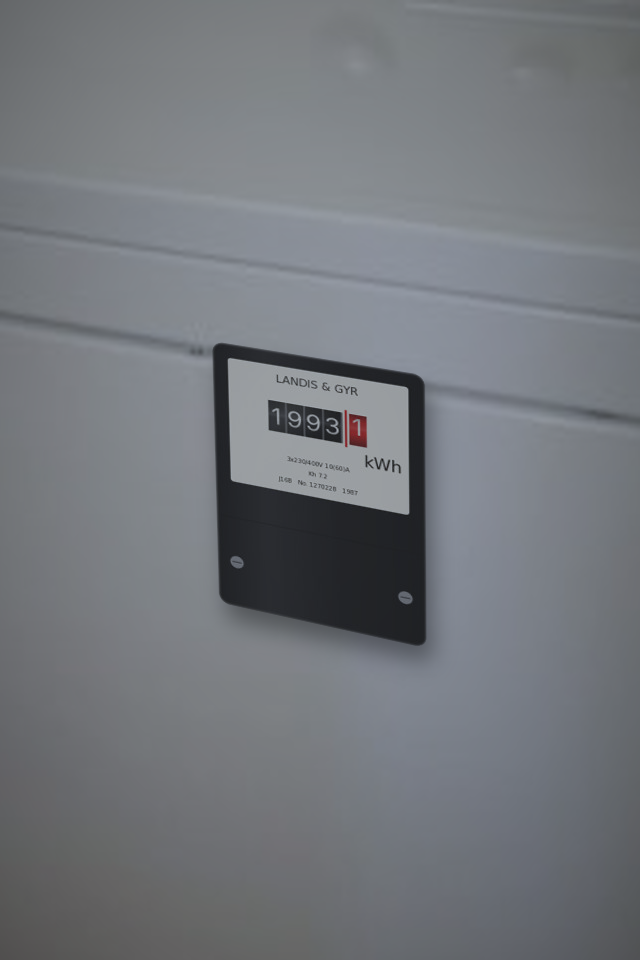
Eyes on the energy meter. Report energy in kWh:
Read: 1993.1 kWh
